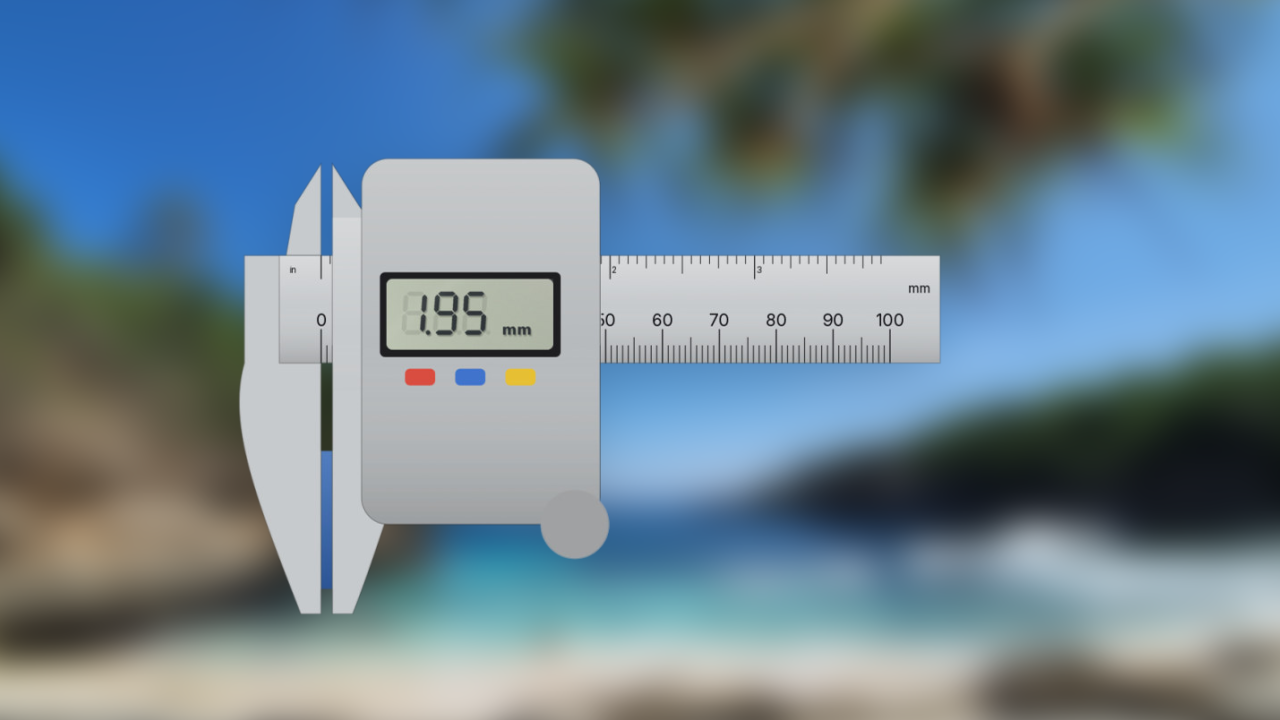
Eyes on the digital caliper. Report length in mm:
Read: 1.95 mm
